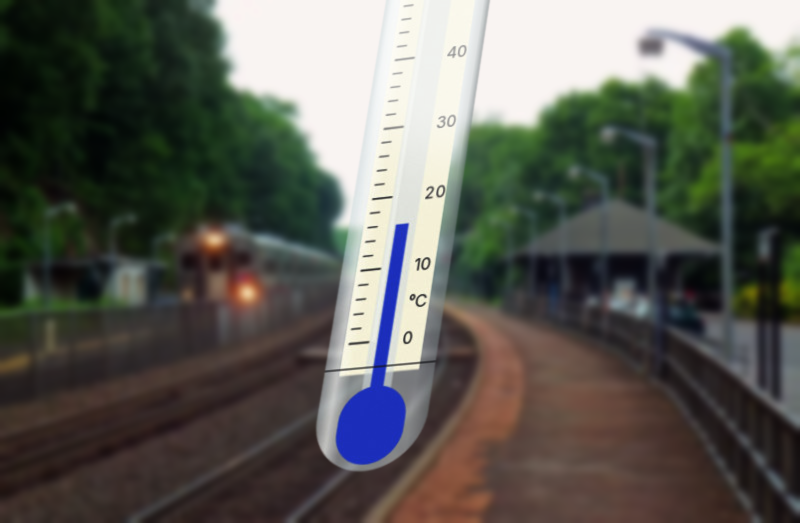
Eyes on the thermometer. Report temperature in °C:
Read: 16 °C
